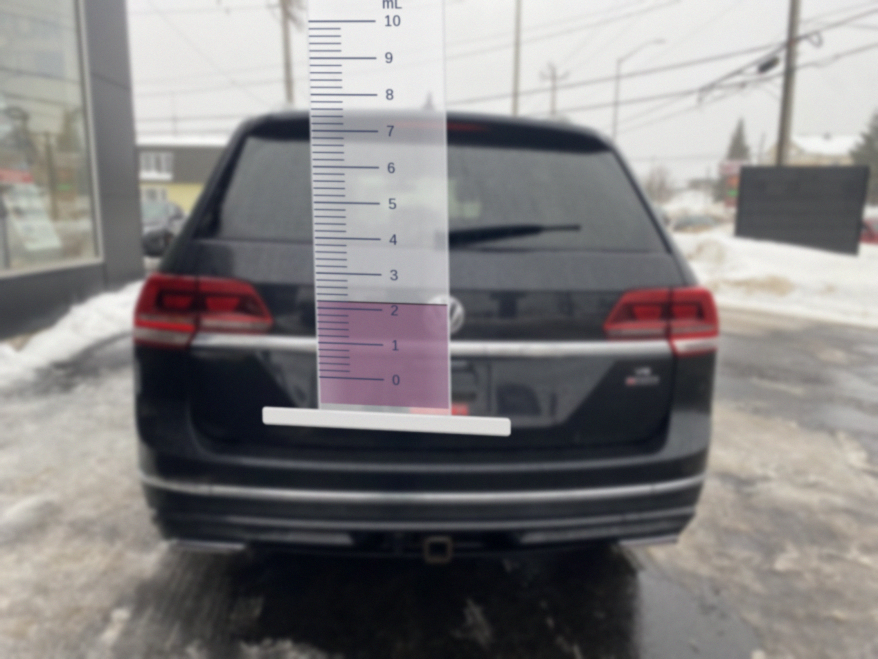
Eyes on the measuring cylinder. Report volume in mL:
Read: 2.2 mL
